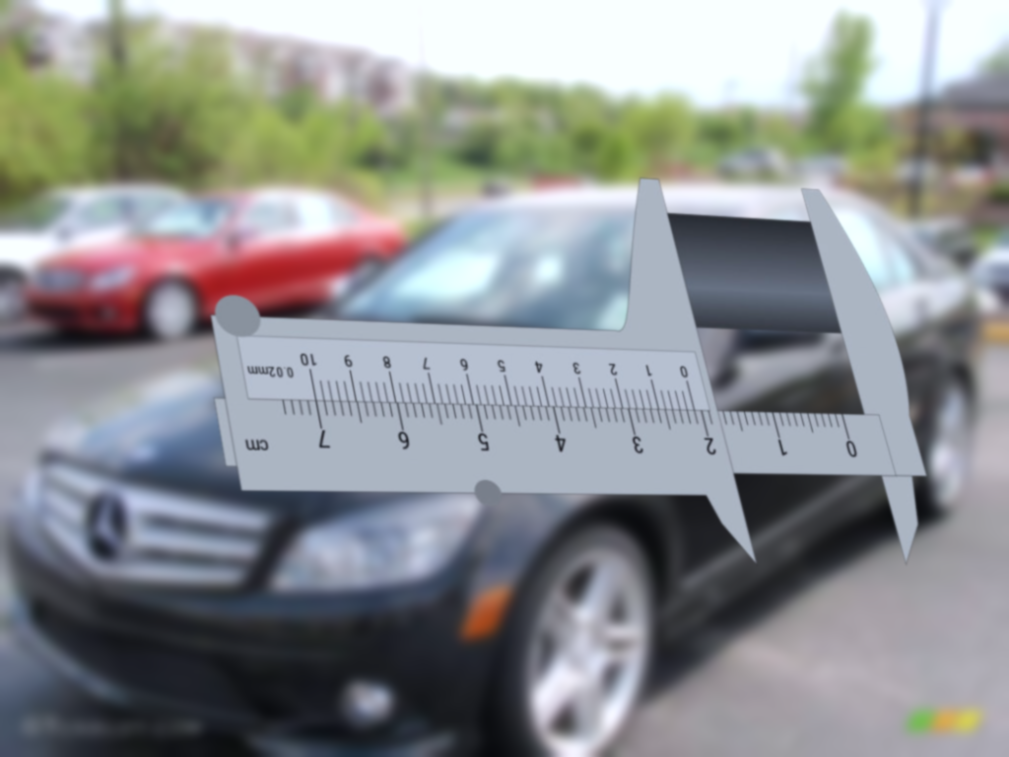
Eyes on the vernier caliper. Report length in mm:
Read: 21.0 mm
